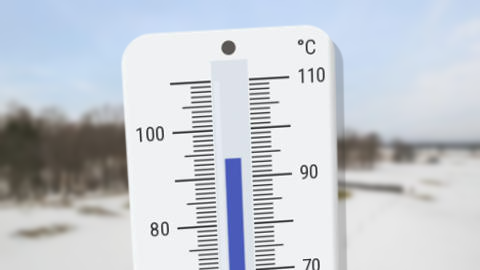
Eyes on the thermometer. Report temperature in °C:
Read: 94 °C
